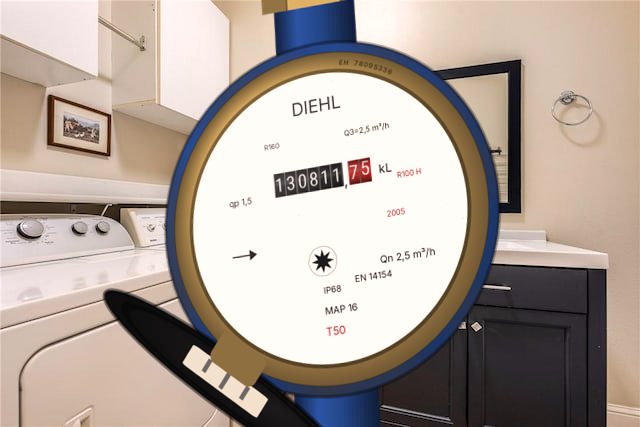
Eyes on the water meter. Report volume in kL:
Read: 130811.75 kL
